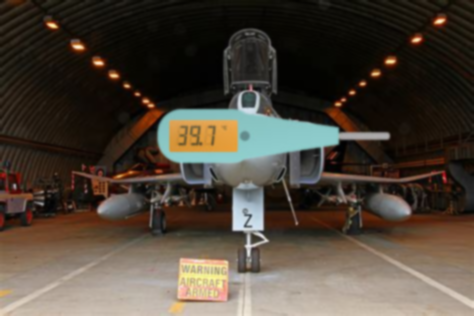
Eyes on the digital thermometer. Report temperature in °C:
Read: 39.7 °C
